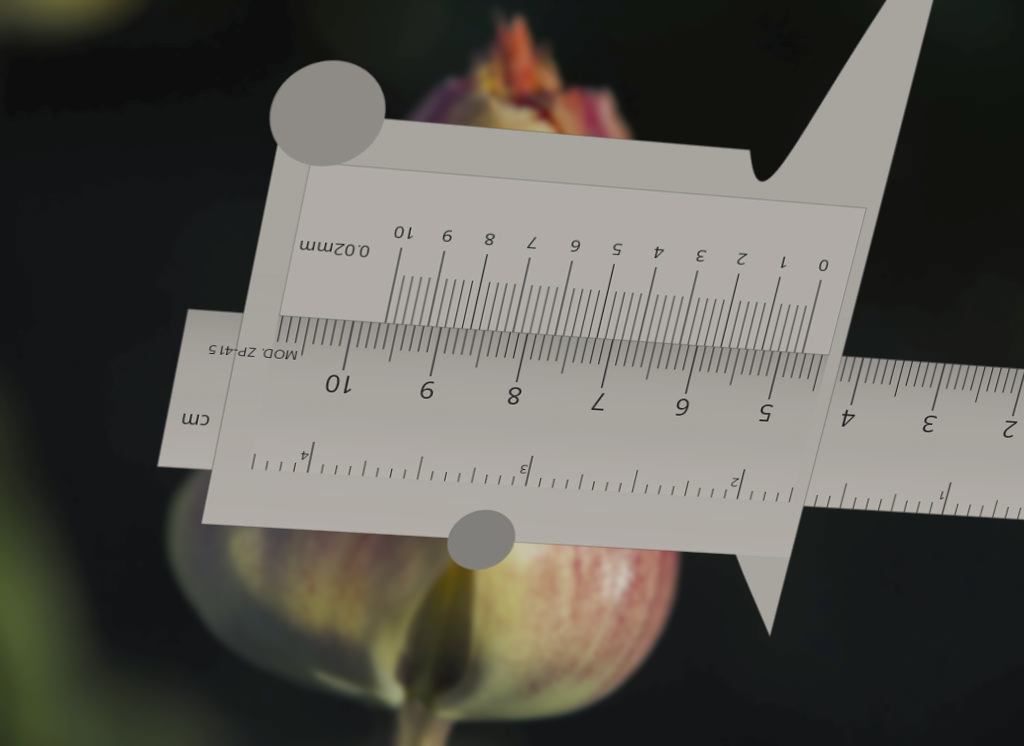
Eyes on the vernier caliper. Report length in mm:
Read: 47.4 mm
